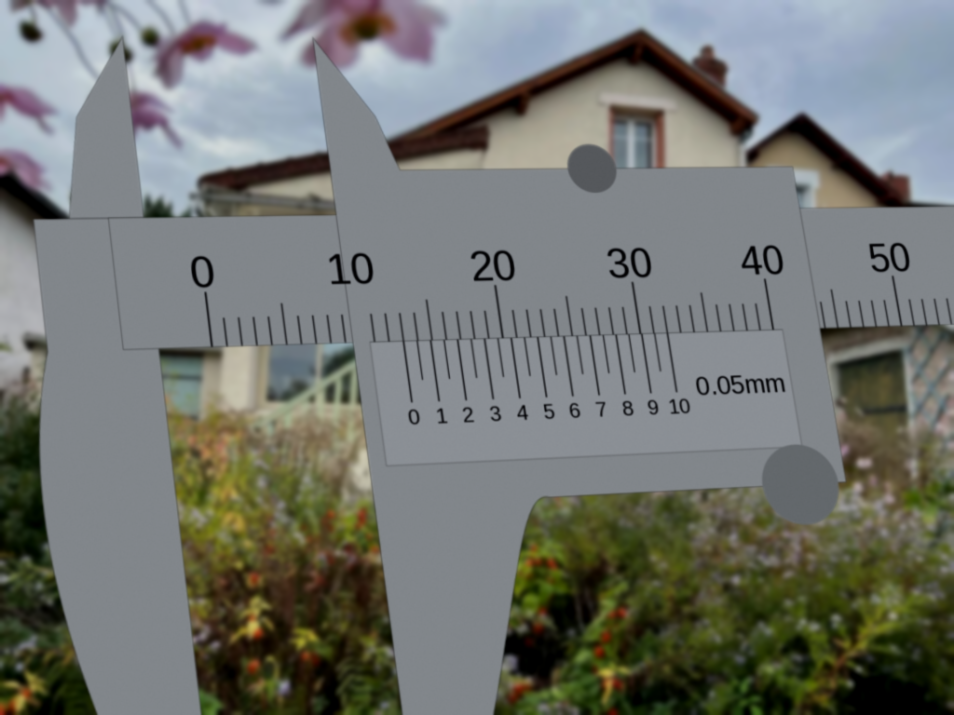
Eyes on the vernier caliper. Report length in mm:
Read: 13.0 mm
